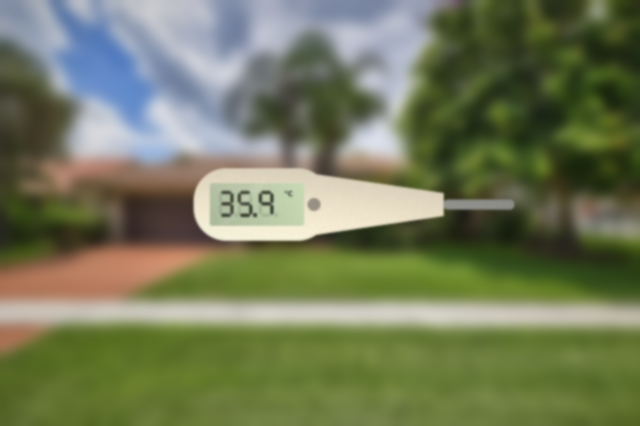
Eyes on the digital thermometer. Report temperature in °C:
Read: 35.9 °C
